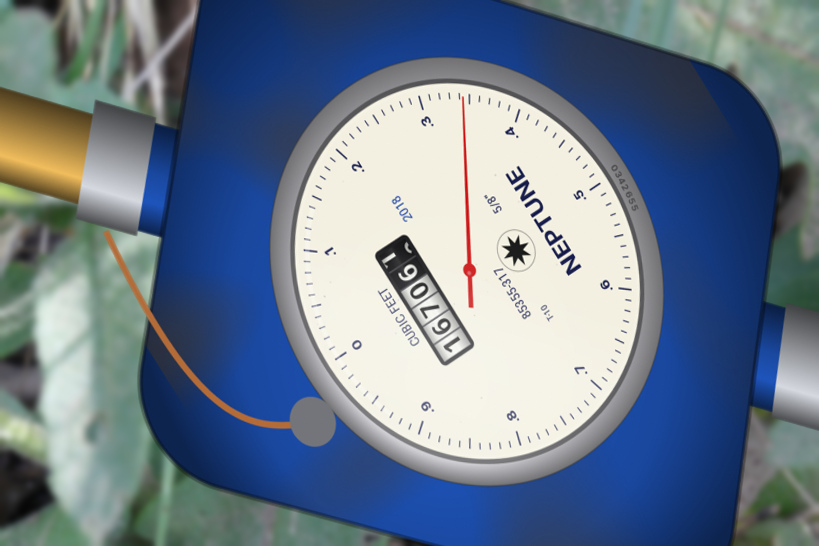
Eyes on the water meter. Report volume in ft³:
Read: 167061.34 ft³
